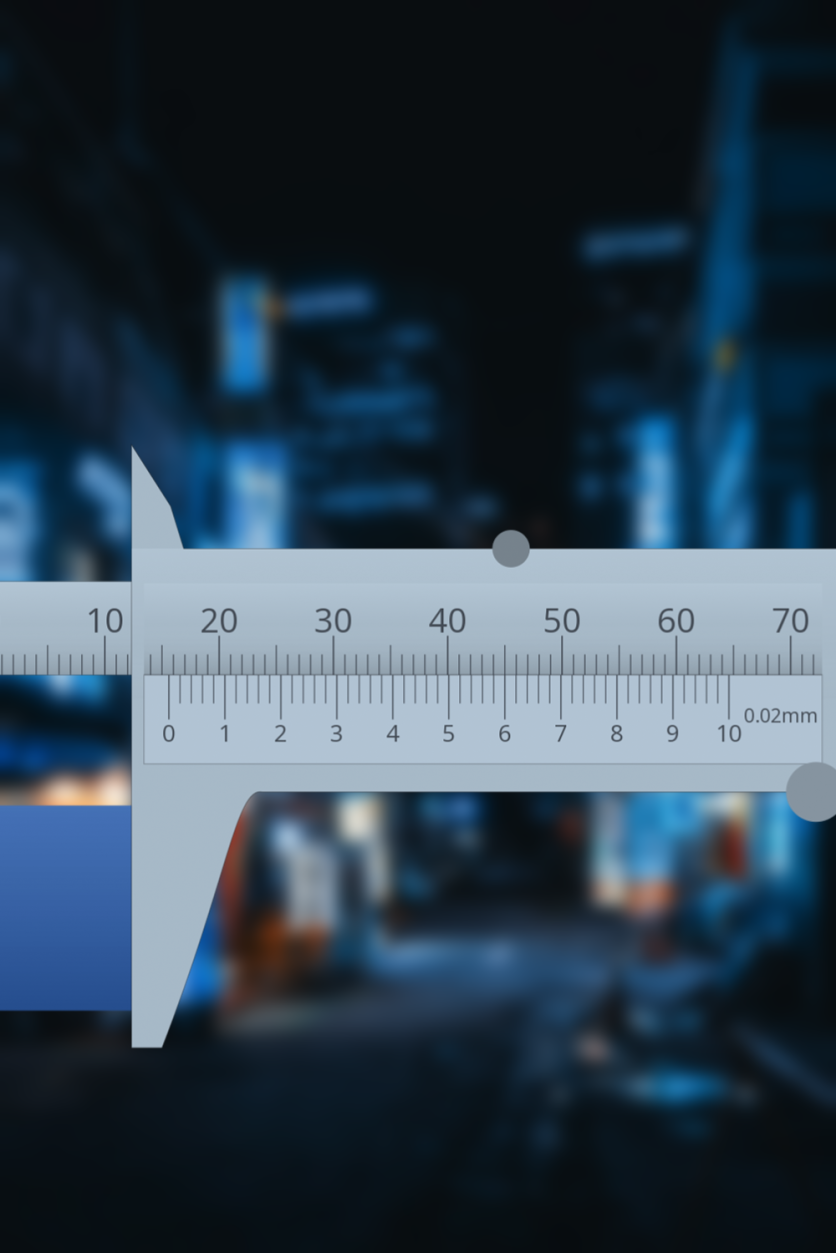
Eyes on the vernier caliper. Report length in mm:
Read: 15.6 mm
